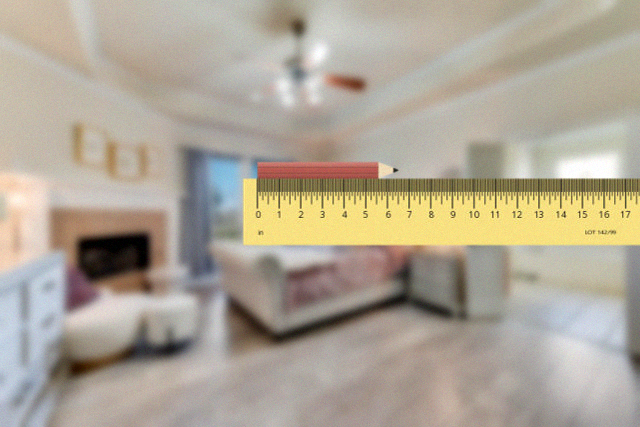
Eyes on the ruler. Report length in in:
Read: 6.5 in
